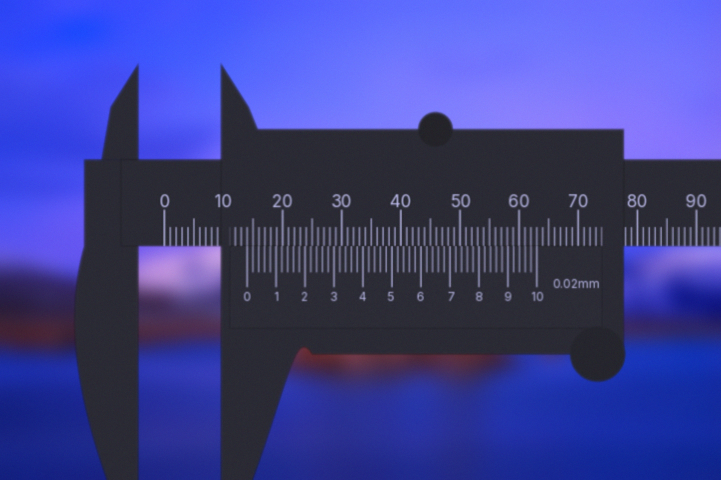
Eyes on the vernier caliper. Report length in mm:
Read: 14.0 mm
